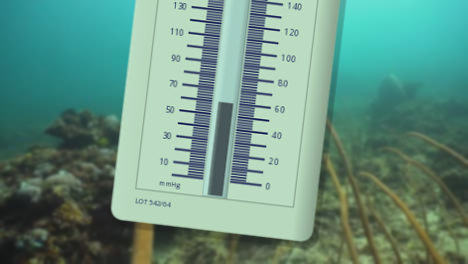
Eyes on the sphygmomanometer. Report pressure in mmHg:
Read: 60 mmHg
